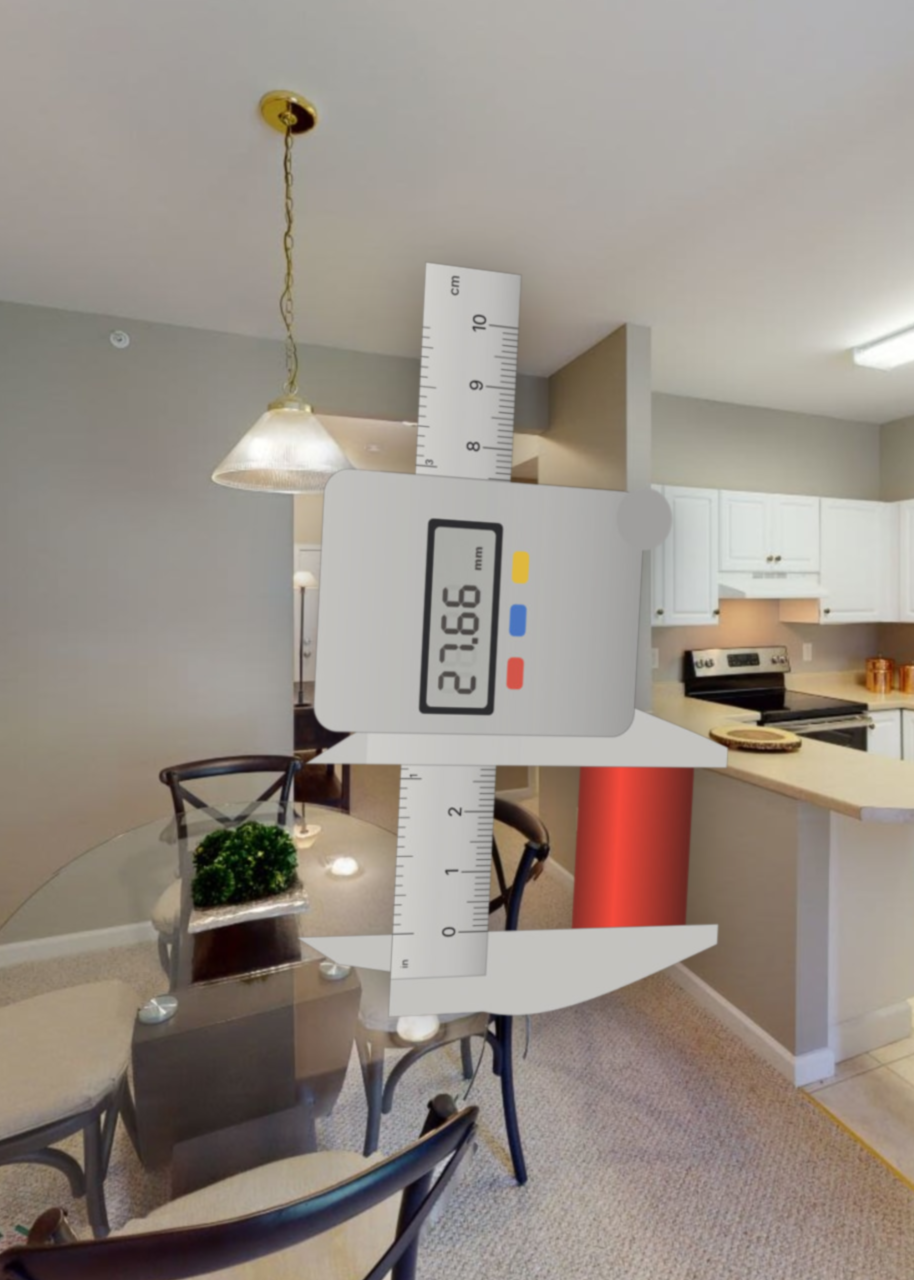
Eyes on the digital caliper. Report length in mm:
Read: 27.66 mm
